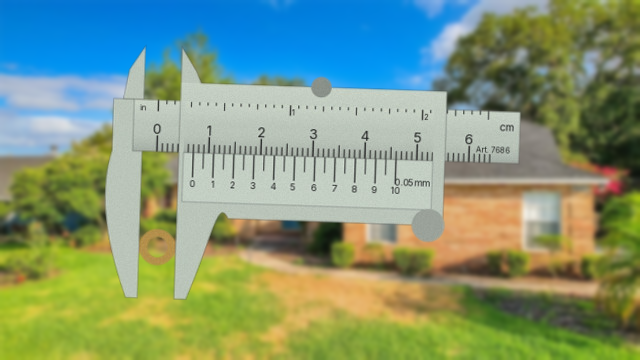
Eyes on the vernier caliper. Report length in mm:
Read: 7.0 mm
